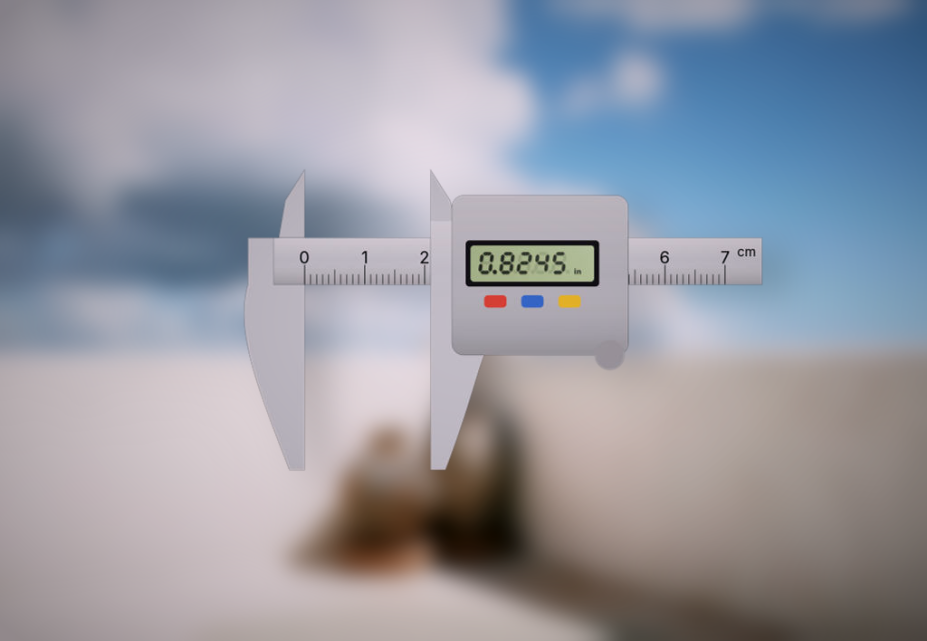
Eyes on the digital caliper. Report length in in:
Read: 0.8245 in
